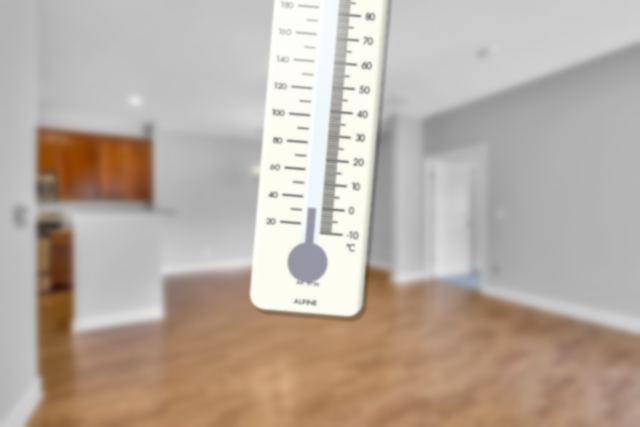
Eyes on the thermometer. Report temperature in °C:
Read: 0 °C
